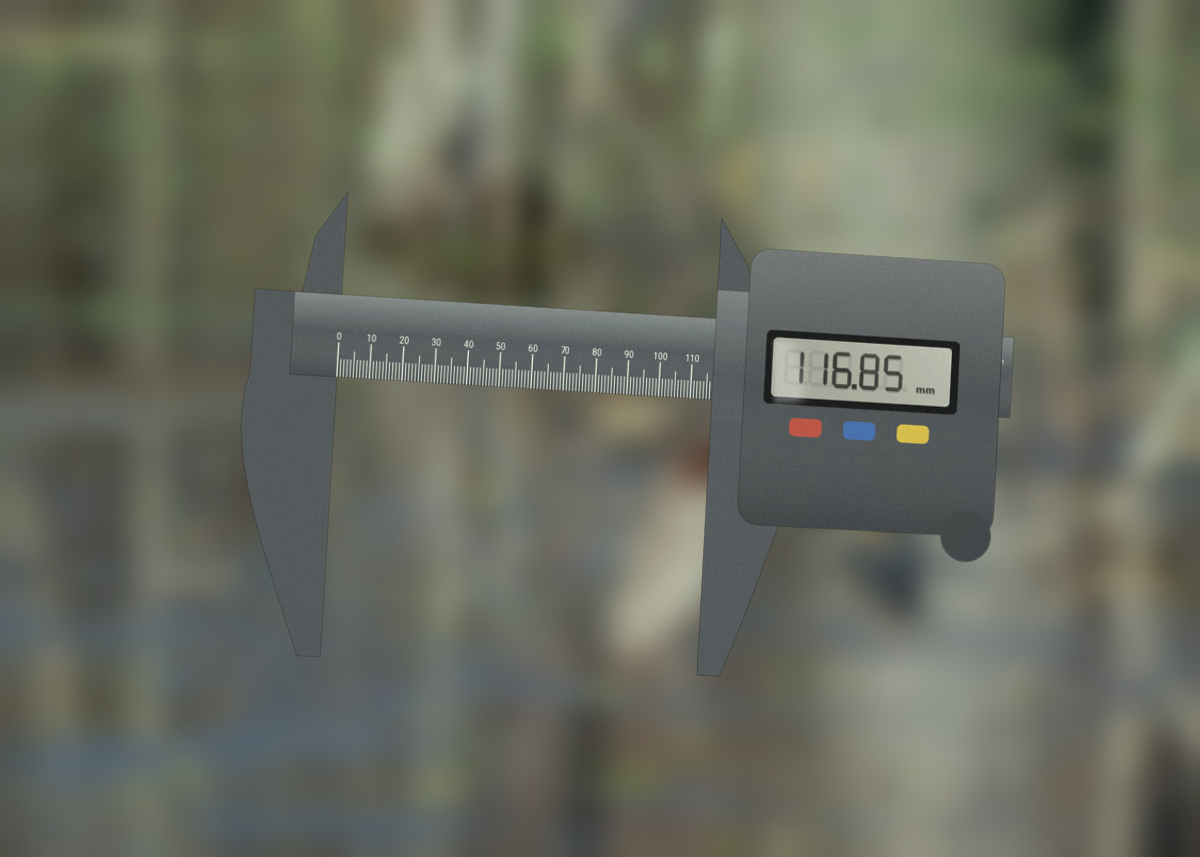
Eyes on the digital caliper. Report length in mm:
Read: 116.85 mm
